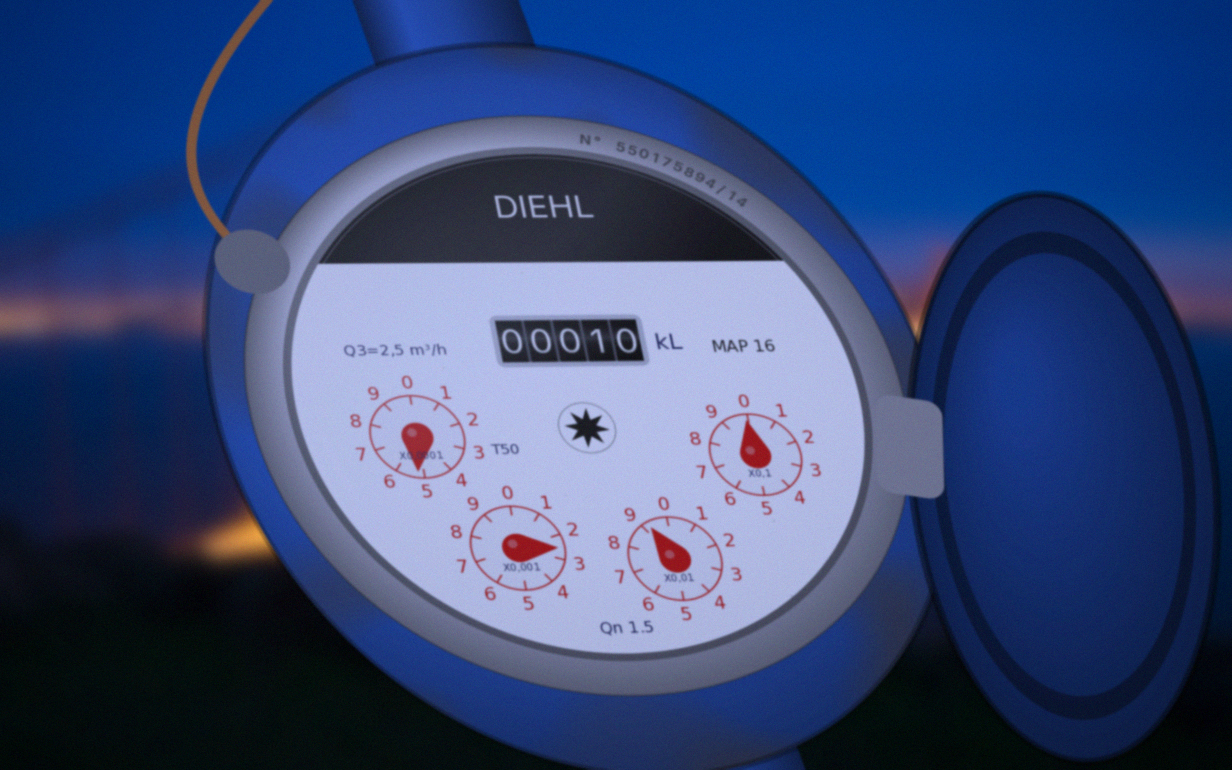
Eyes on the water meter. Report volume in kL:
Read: 9.9925 kL
